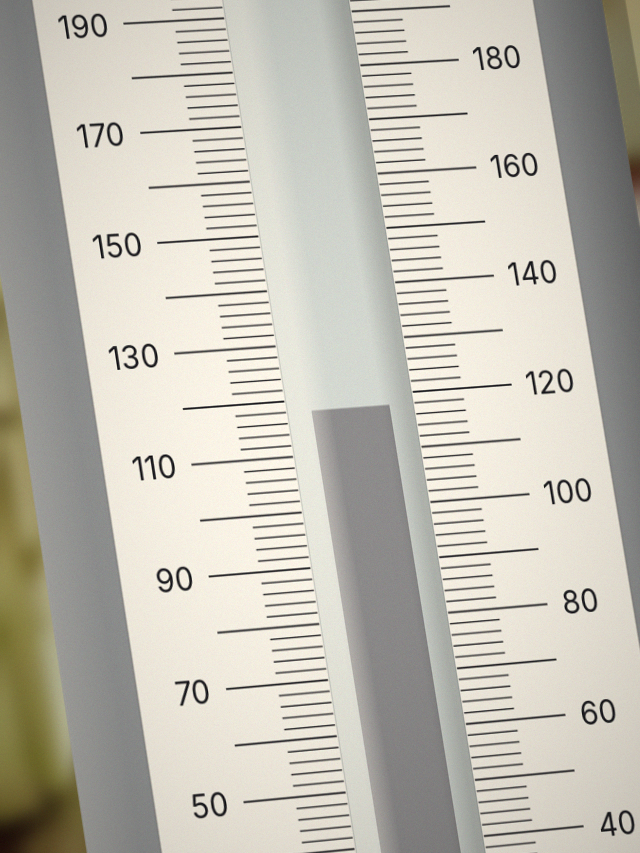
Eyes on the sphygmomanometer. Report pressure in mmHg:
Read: 118 mmHg
